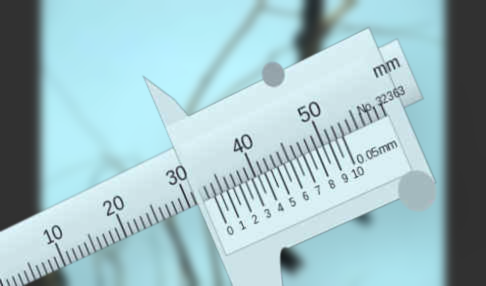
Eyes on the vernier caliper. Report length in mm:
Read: 33.8 mm
